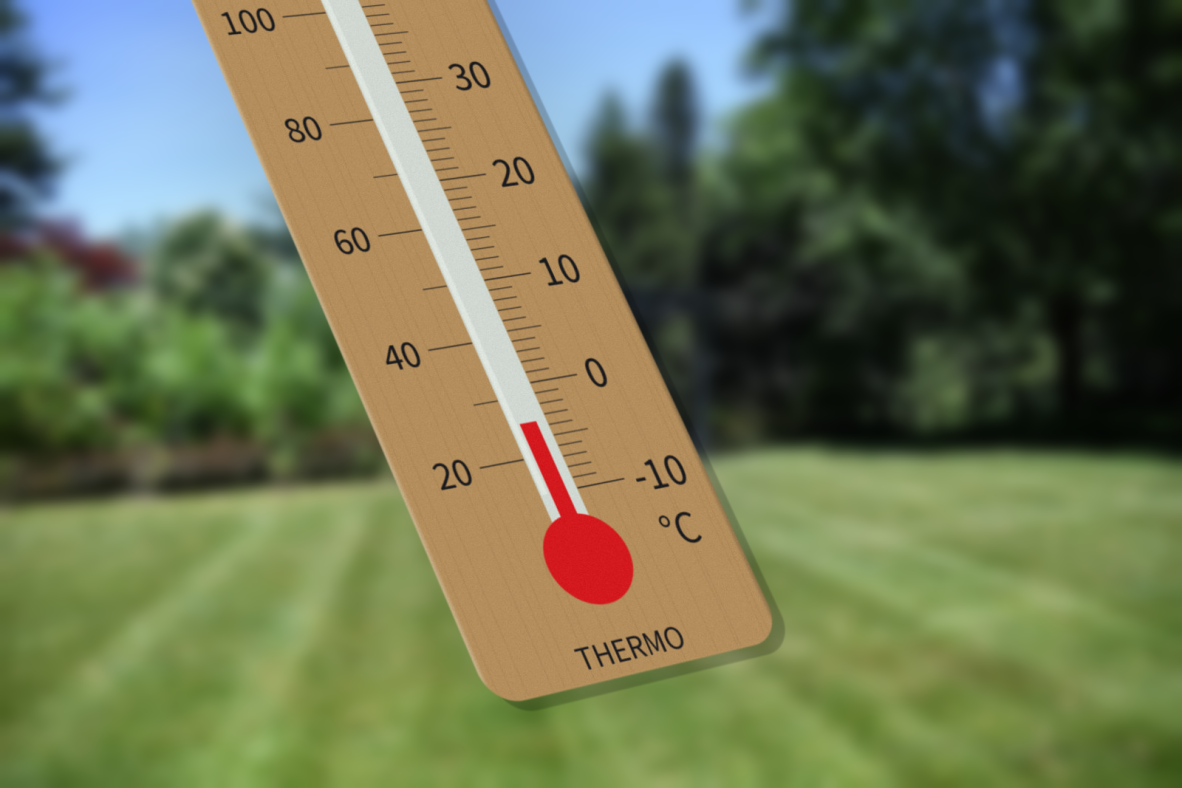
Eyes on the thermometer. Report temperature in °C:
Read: -3.5 °C
